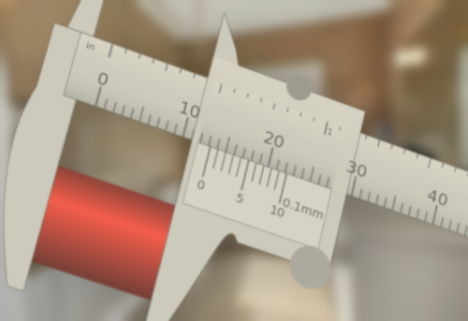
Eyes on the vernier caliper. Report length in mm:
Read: 13.2 mm
